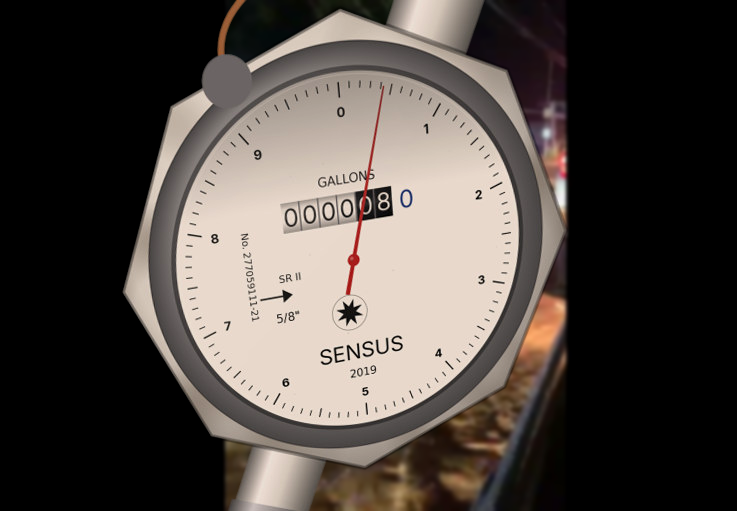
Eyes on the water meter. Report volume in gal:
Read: 80.4 gal
